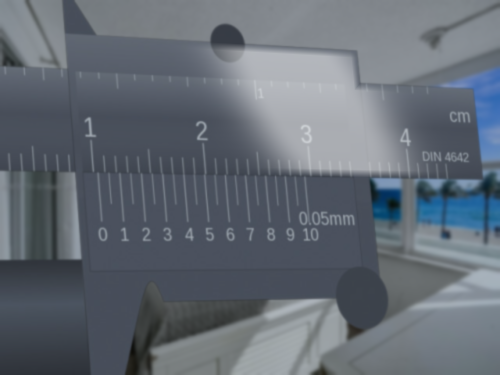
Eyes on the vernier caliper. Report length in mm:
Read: 10.4 mm
